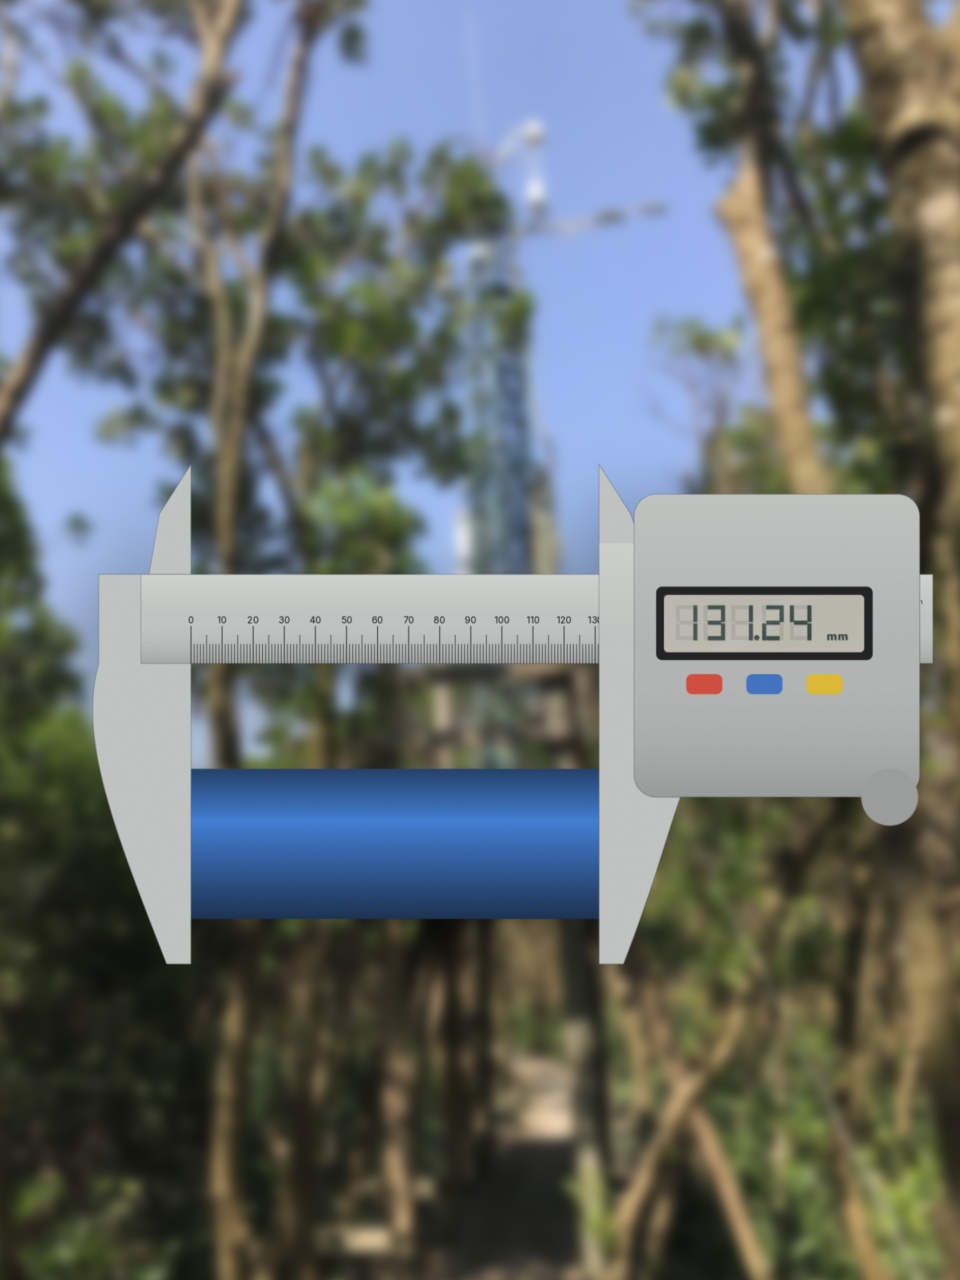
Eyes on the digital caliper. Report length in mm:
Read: 131.24 mm
